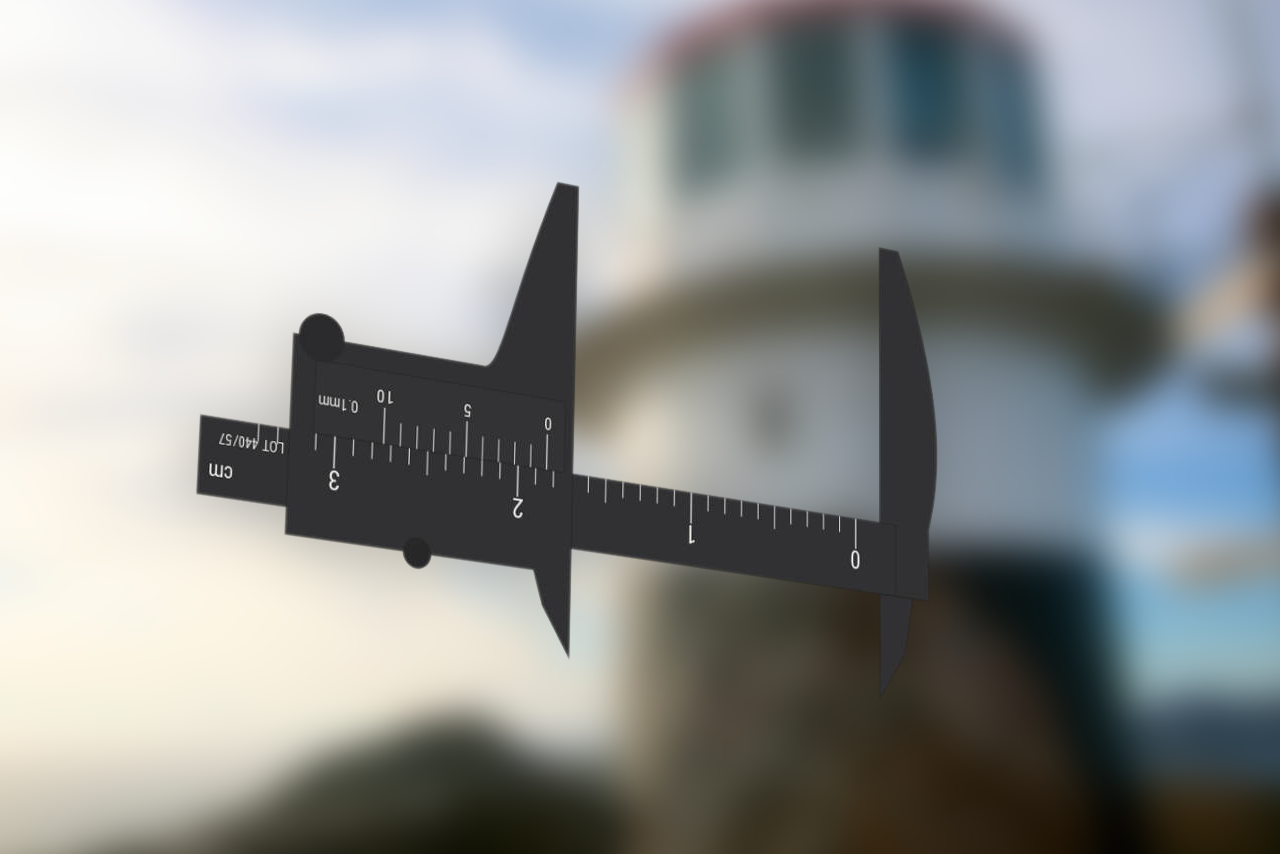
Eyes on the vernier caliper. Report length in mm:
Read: 18.4 mm
